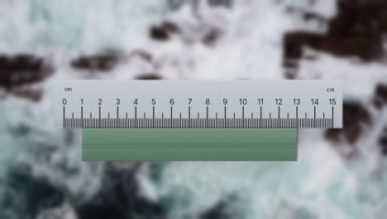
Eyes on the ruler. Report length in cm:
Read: 12 cm
